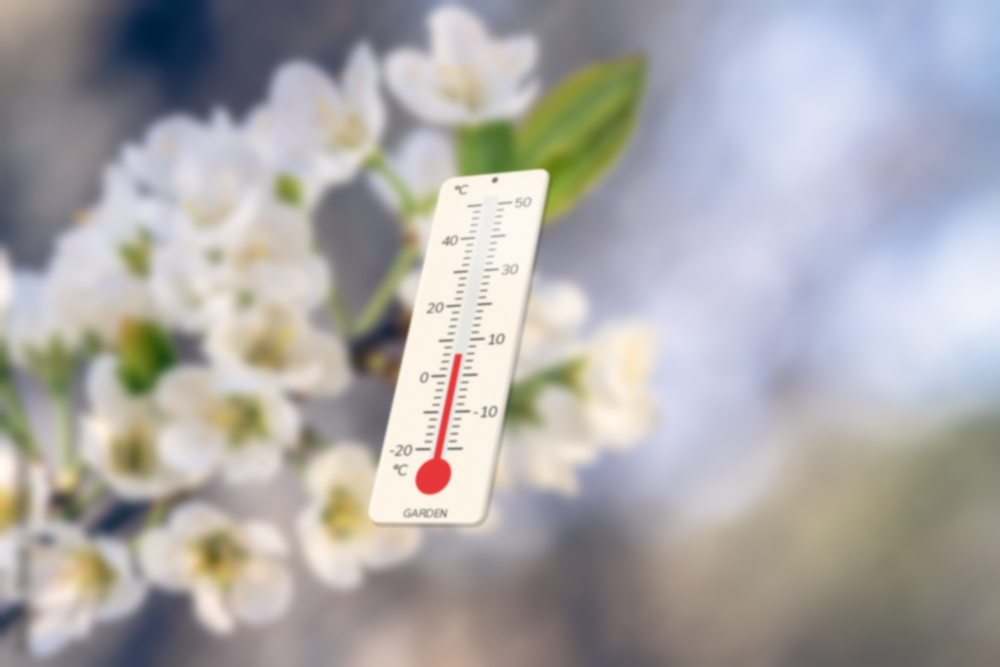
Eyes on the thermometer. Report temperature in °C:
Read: 6 °C
